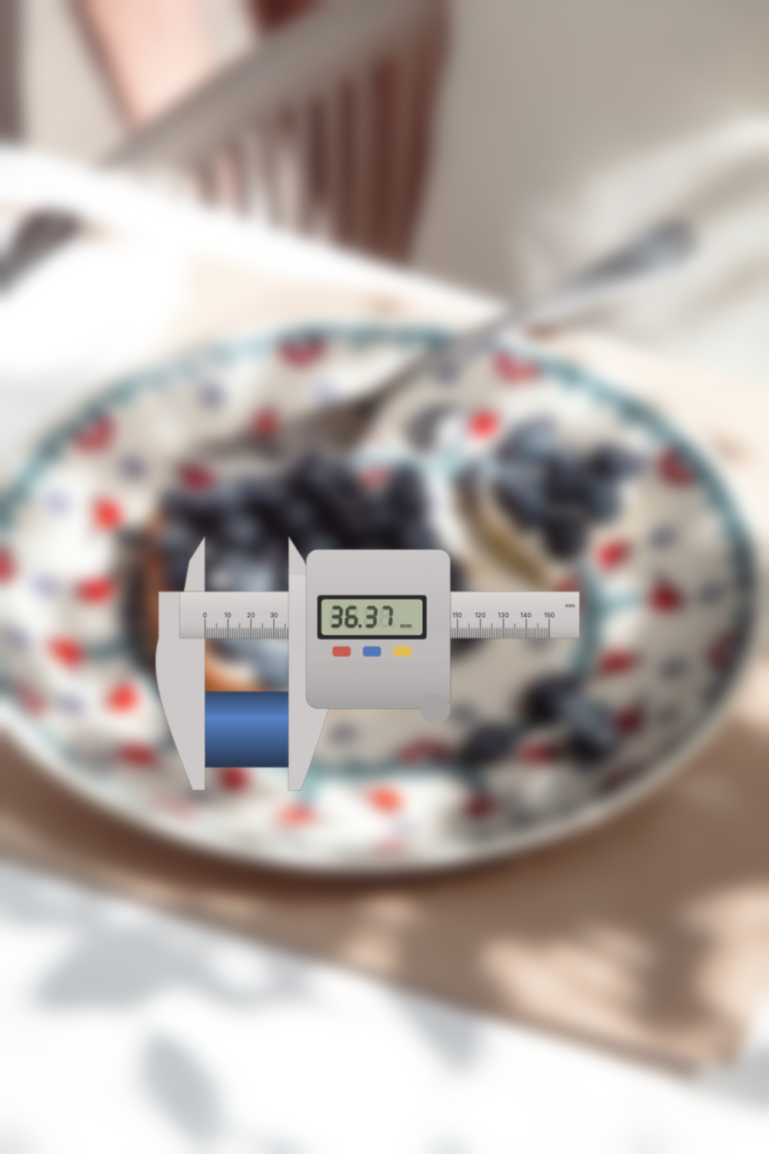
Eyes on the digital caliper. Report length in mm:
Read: 36.37 mm
